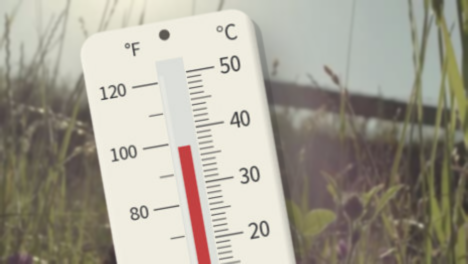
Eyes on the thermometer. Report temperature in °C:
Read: 37 °C
